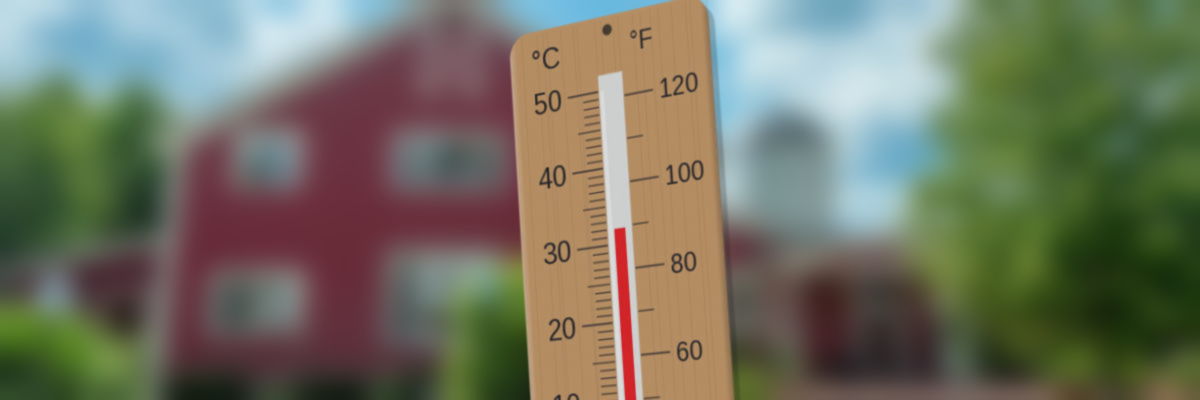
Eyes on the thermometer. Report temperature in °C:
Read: 32 °C
